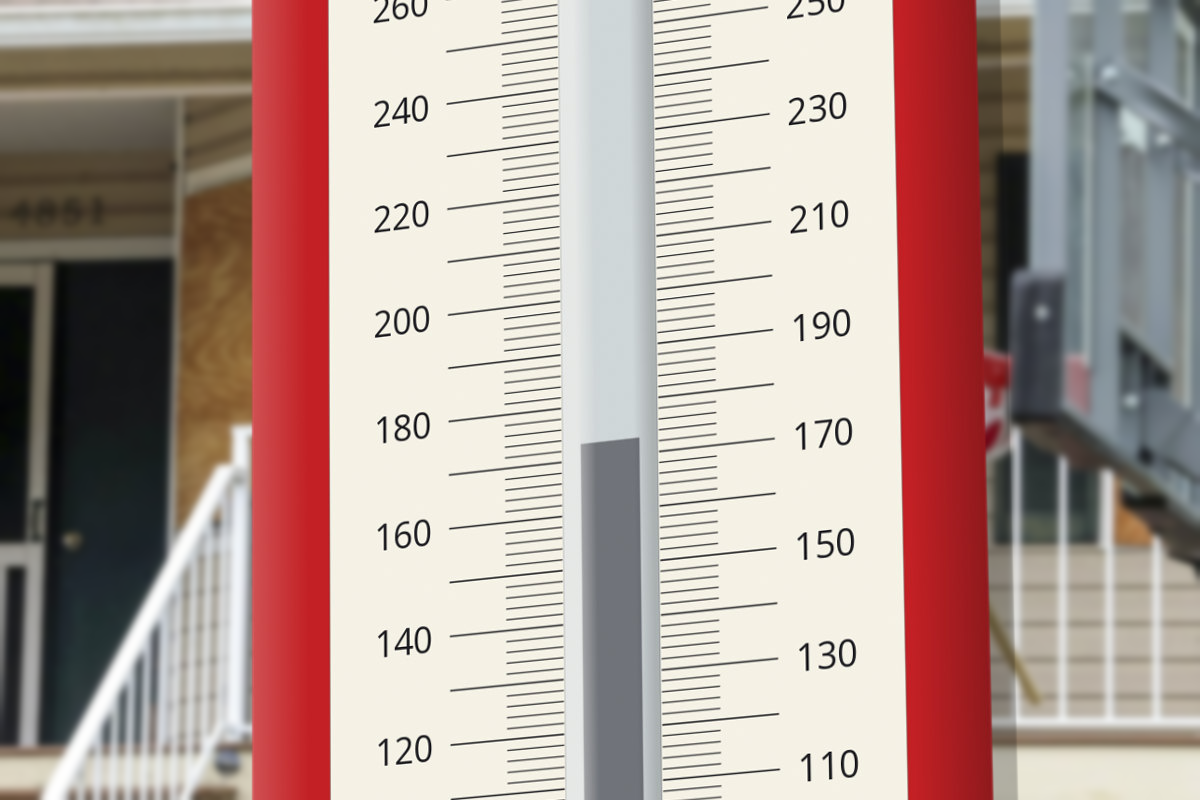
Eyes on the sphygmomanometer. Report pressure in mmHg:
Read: 173 mmHg
